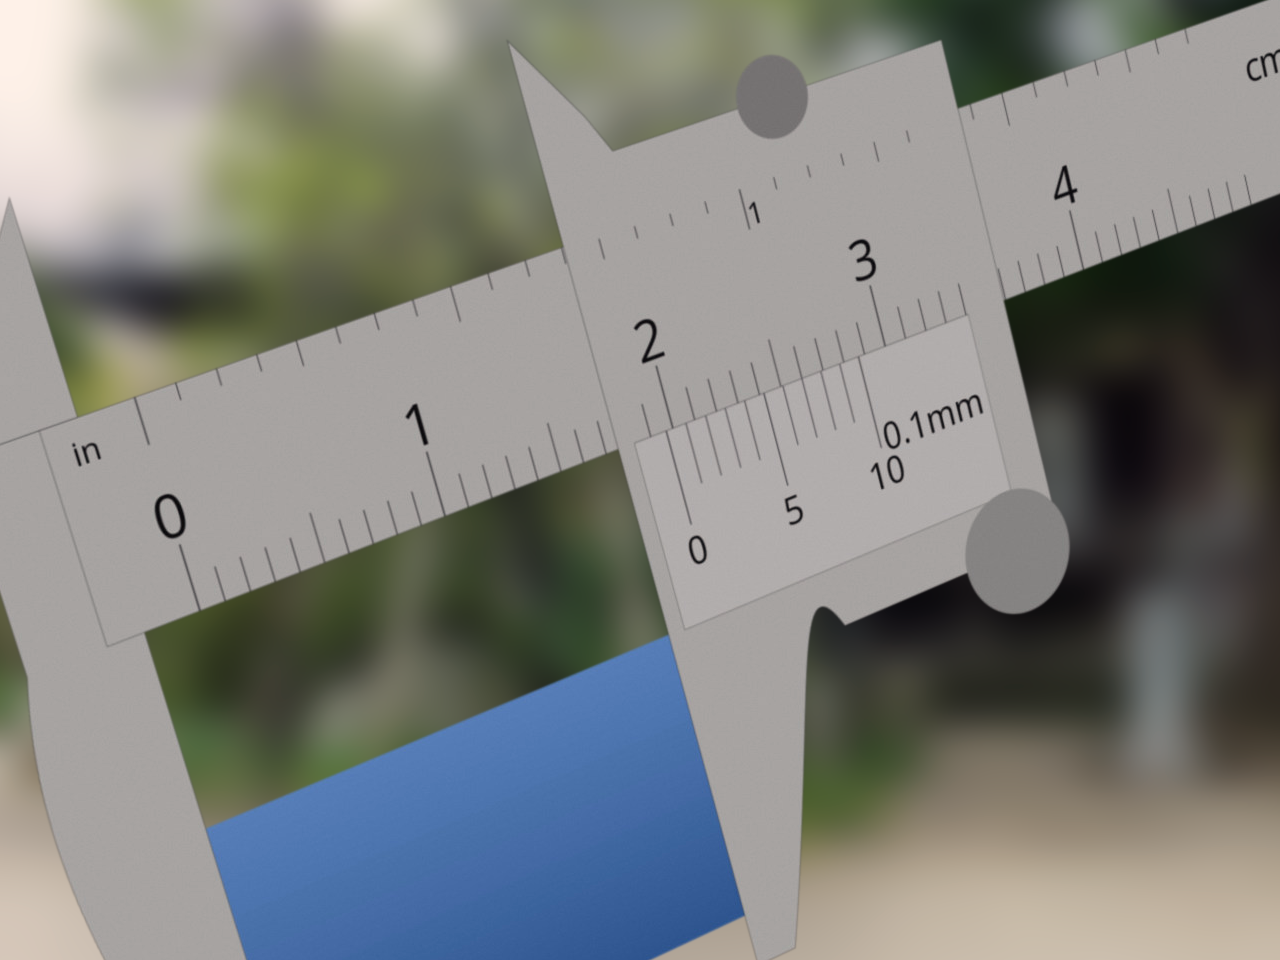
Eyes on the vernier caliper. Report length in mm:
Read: 19.7 mm
